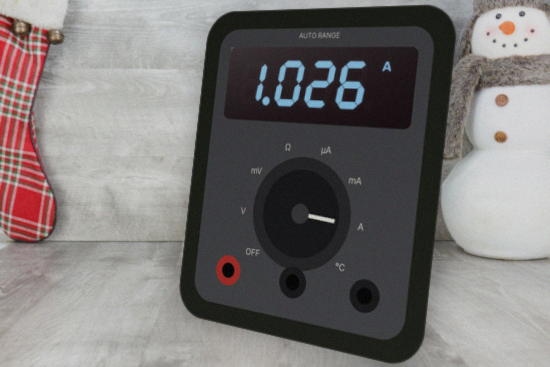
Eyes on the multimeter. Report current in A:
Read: 1.026 A
